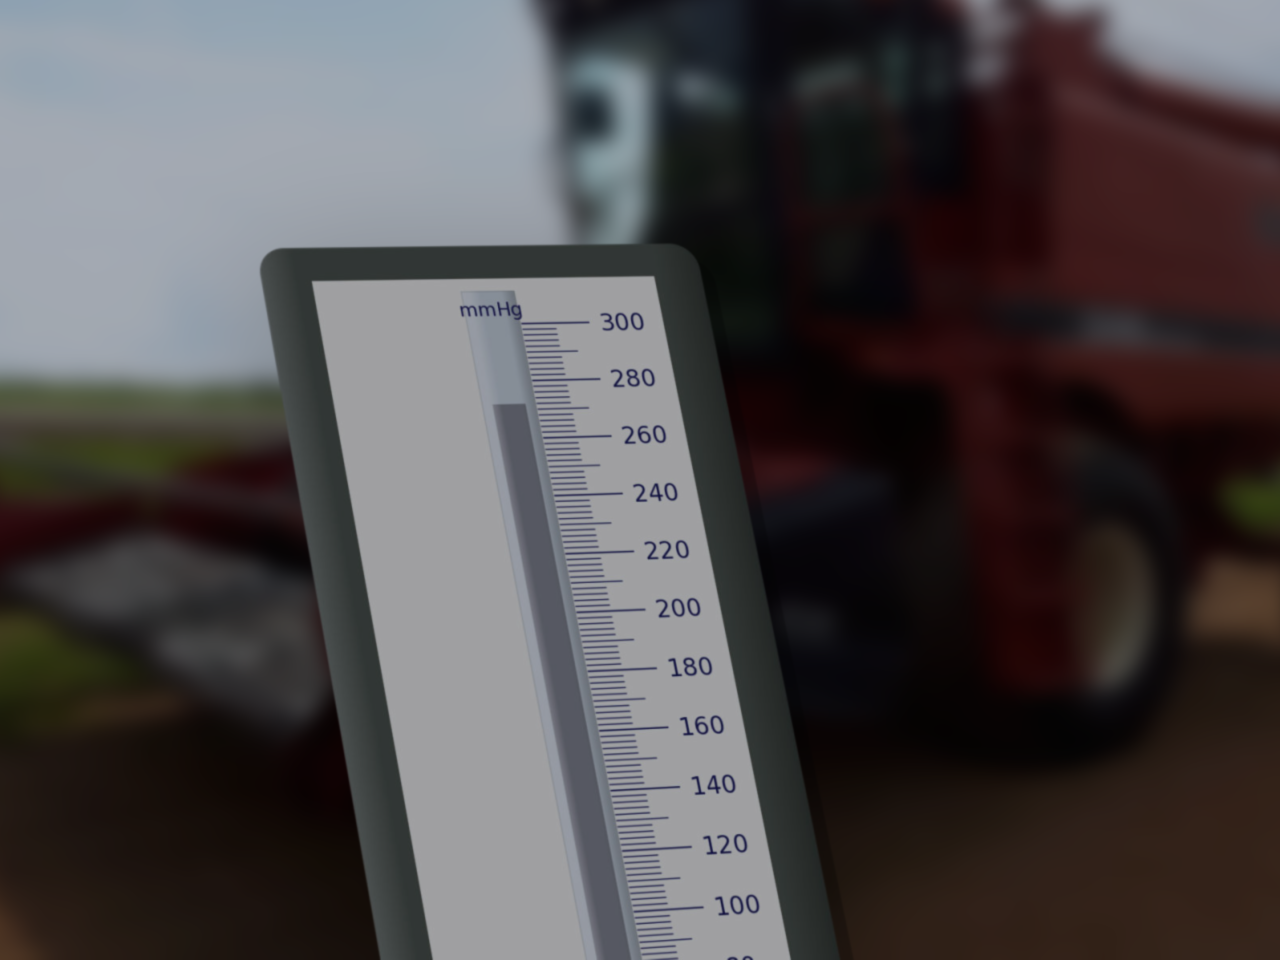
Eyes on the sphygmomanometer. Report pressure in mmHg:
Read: 272 mmHg
